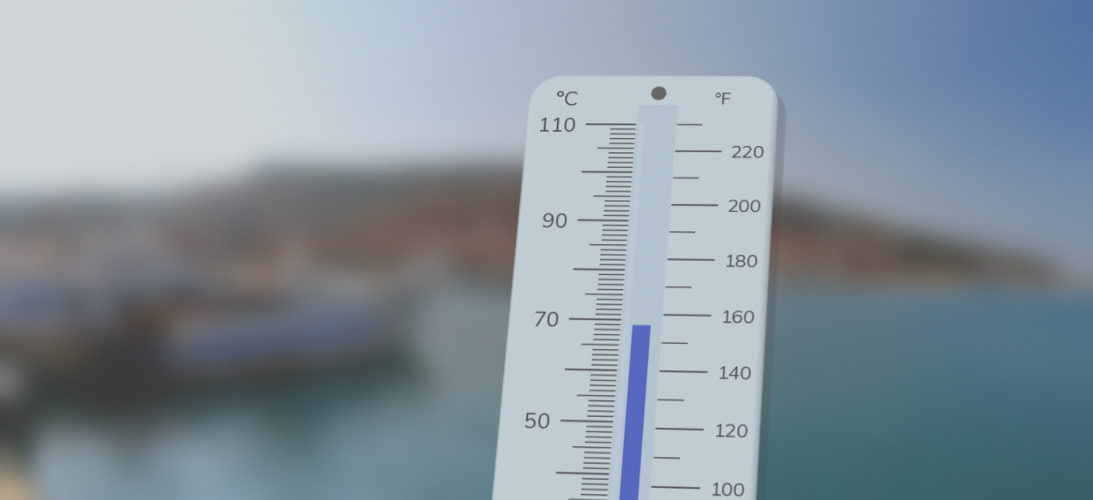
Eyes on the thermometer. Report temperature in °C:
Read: 69 °C
